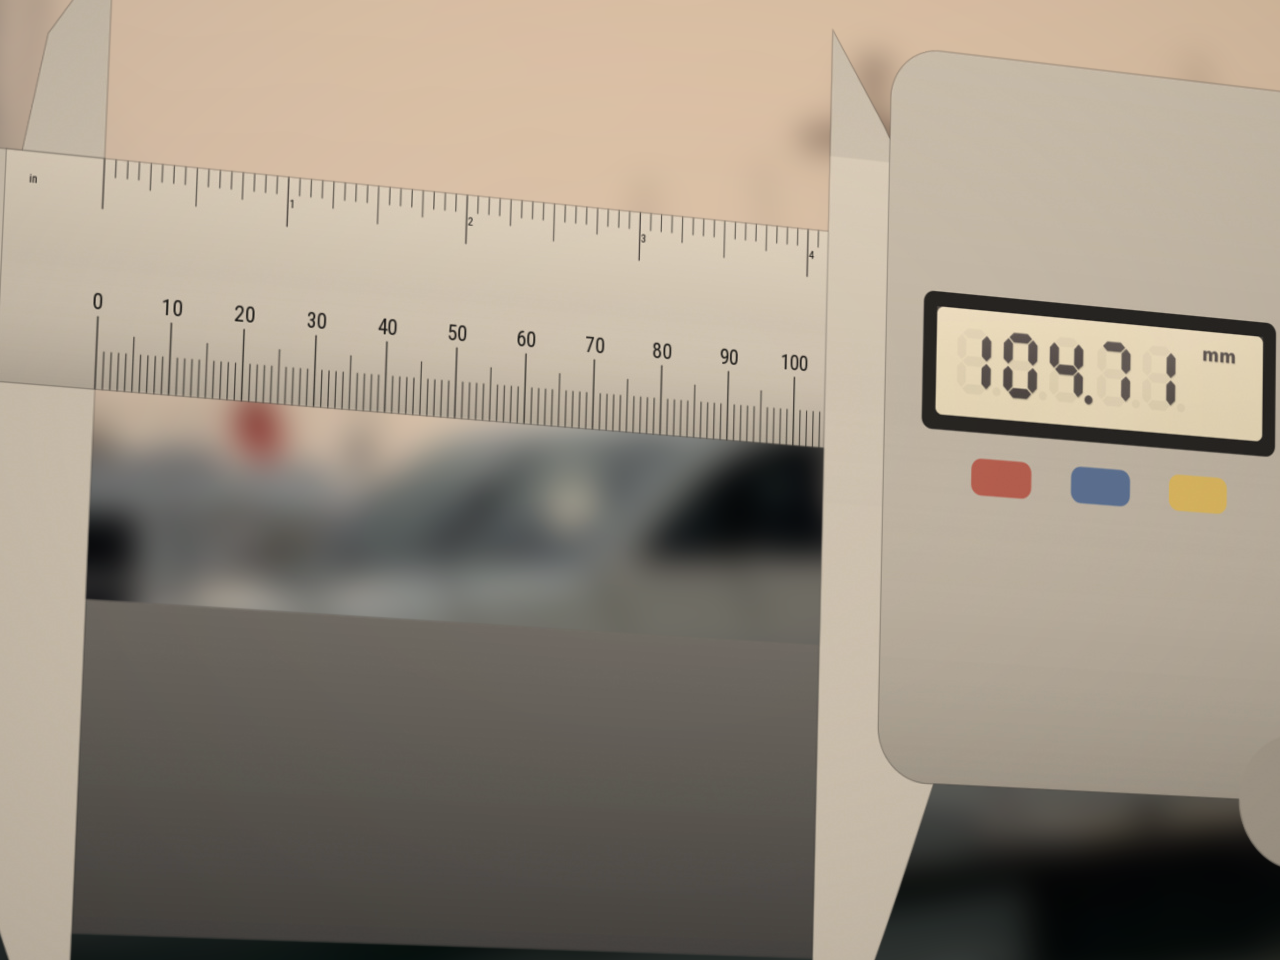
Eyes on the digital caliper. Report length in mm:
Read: 104.71 mm
